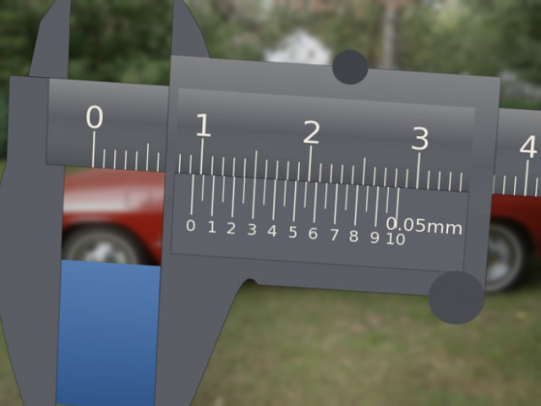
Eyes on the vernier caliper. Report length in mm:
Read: 9.3 mm
